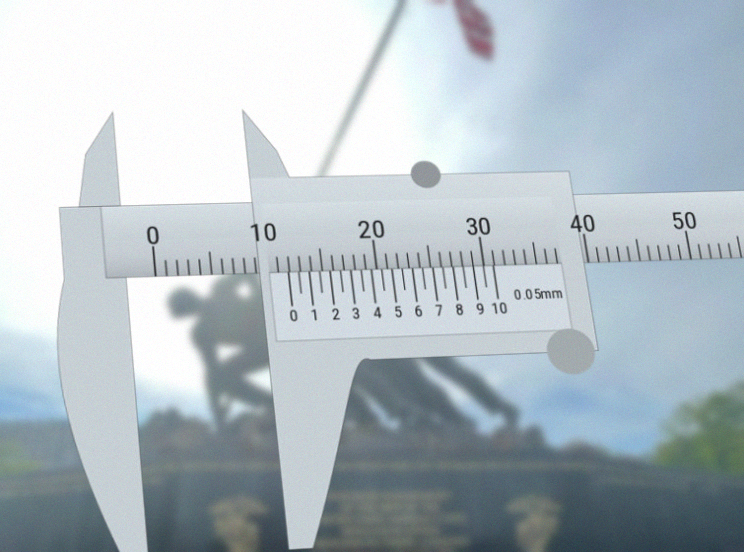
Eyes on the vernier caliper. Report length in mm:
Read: 11.9 mm
